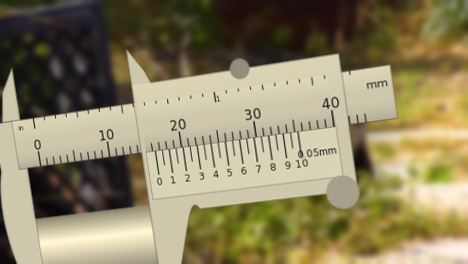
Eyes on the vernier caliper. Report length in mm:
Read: 16.4 mm
